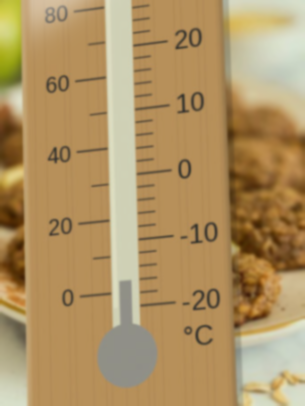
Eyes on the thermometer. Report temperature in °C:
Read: -16 °C
